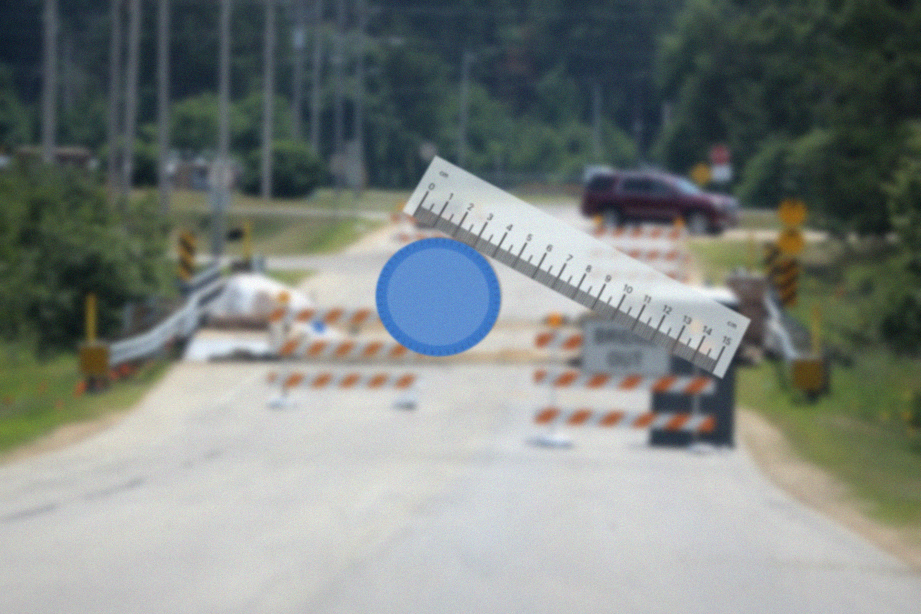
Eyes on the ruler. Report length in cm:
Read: 5.5 cm
